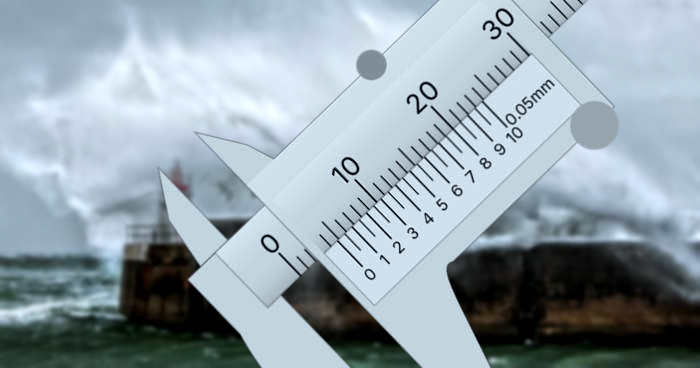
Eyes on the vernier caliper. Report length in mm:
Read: 4.8 mm
